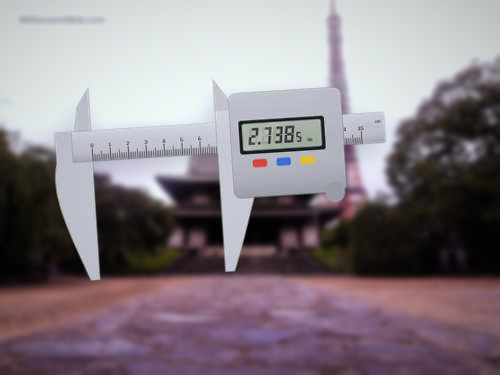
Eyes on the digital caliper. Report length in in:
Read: 2.7385 in
